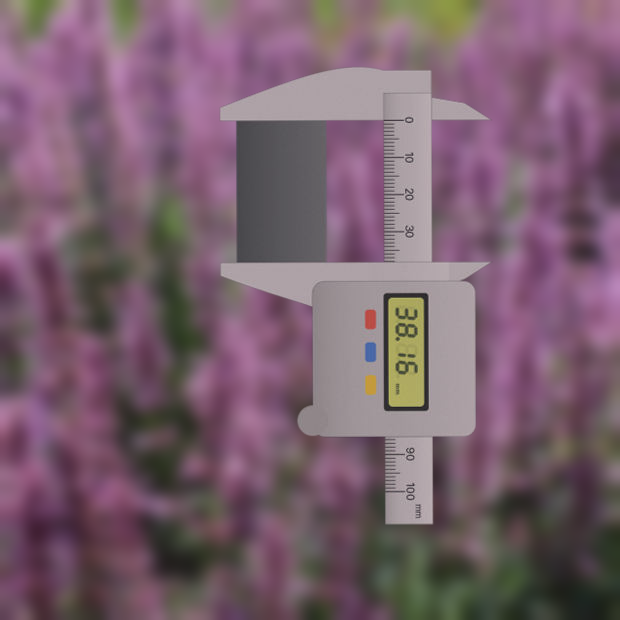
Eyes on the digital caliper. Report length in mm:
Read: 38.16 mm
